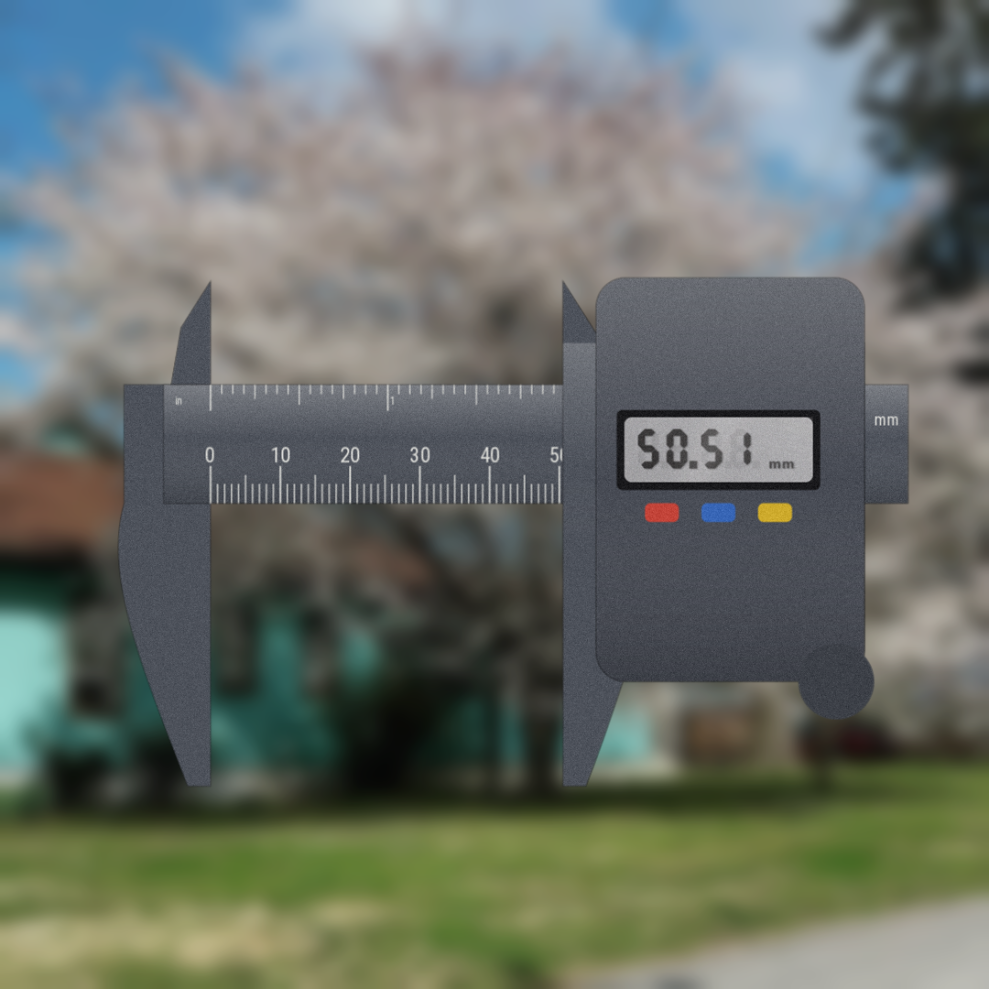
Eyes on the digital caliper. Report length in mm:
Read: 50.51 mm
